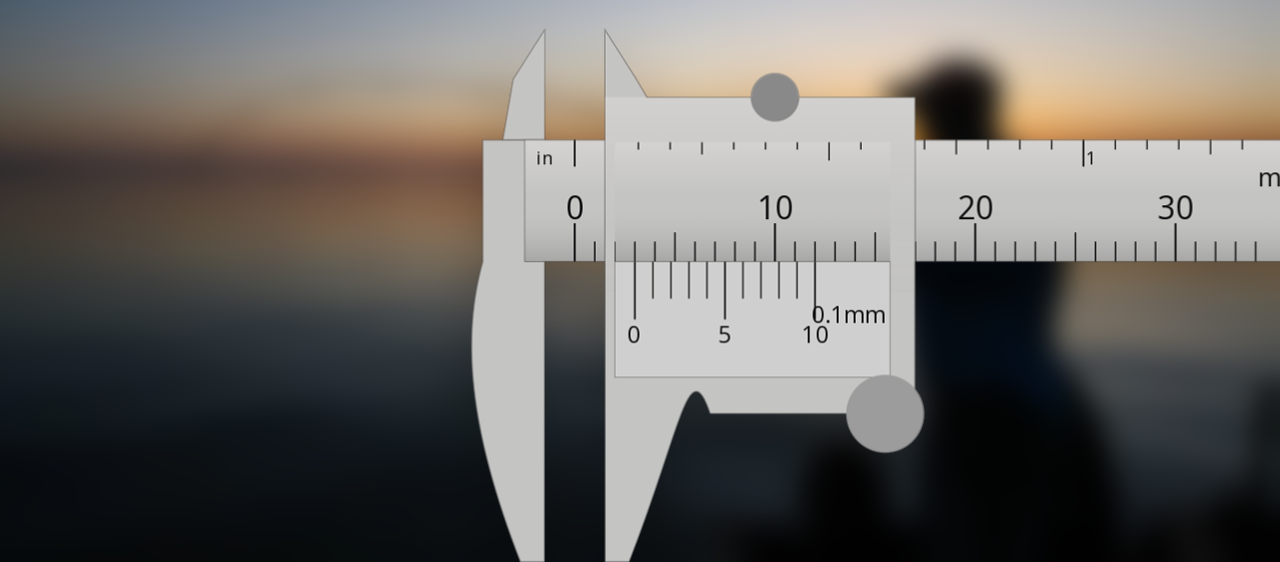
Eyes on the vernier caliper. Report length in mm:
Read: 3.0 mm
